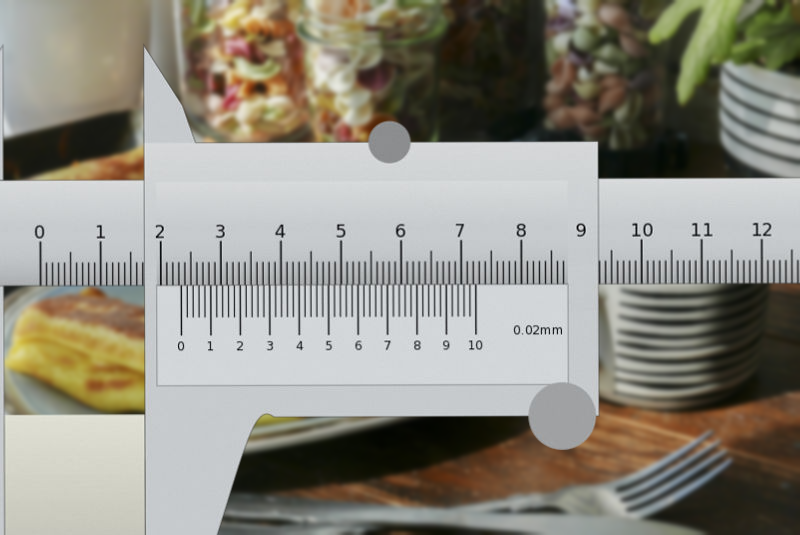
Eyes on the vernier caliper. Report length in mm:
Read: 23.4 mm
